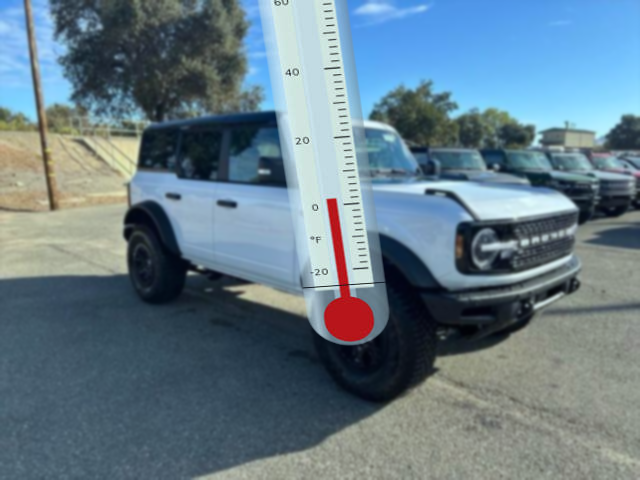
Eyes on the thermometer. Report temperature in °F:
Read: 2 °F
